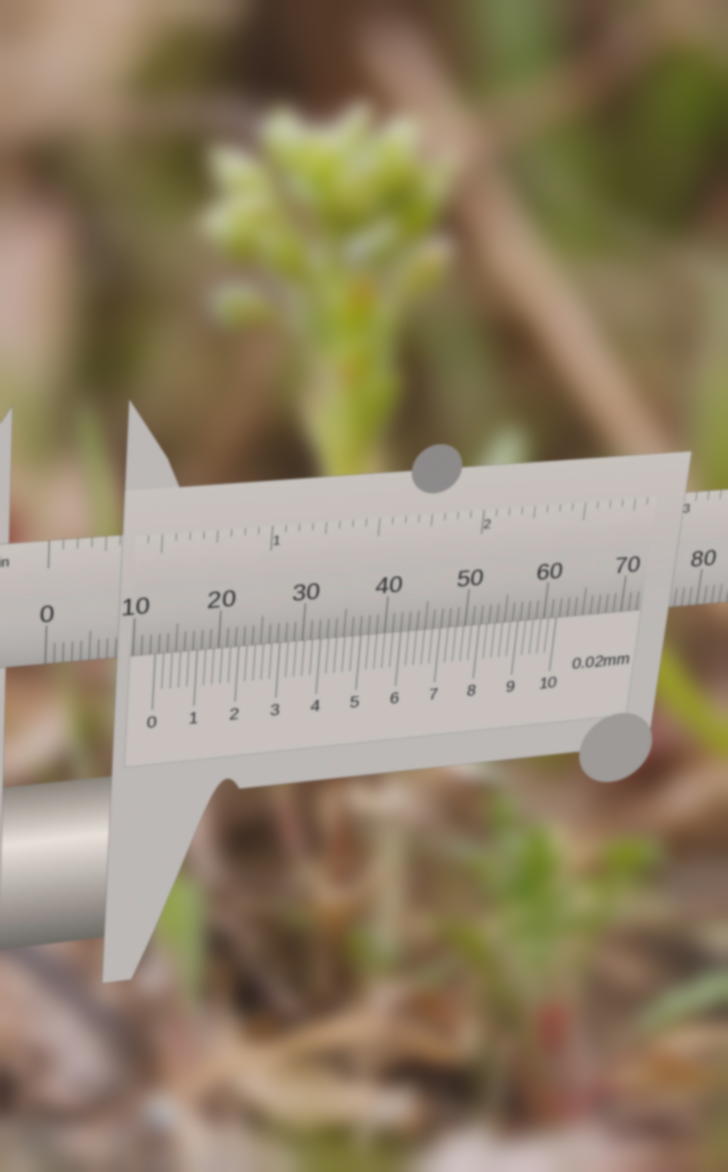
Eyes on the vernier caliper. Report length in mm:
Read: 12.6 mm
